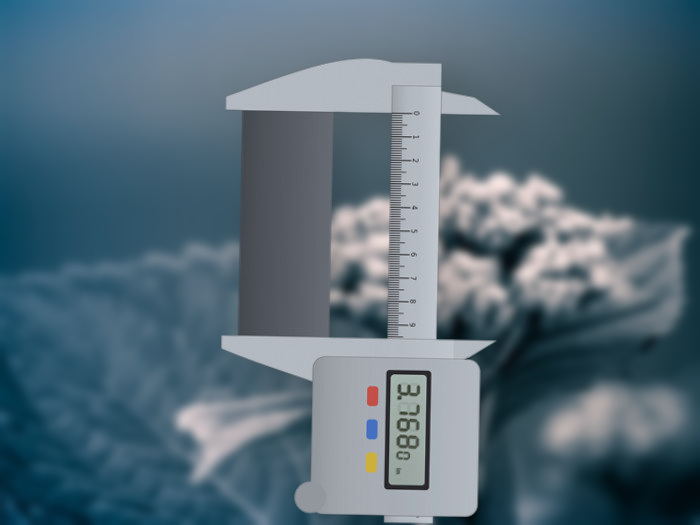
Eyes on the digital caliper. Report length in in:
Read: 3.7680 in
